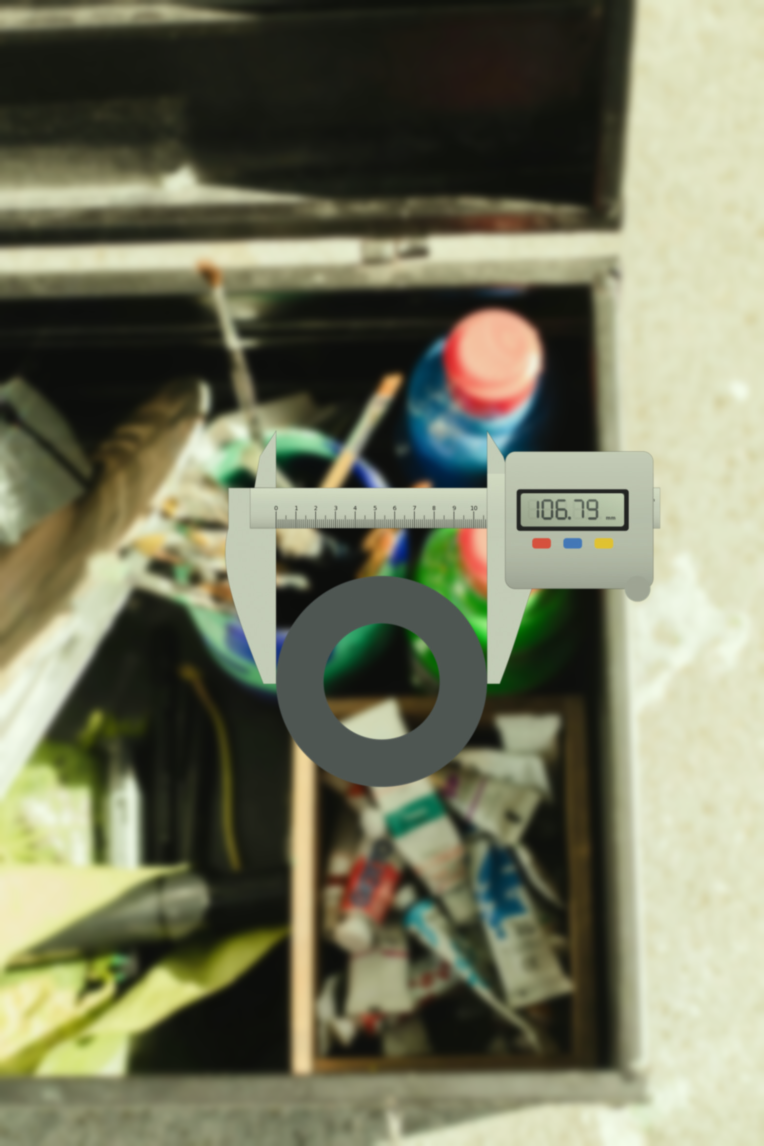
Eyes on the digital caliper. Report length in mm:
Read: 106.79 mm
